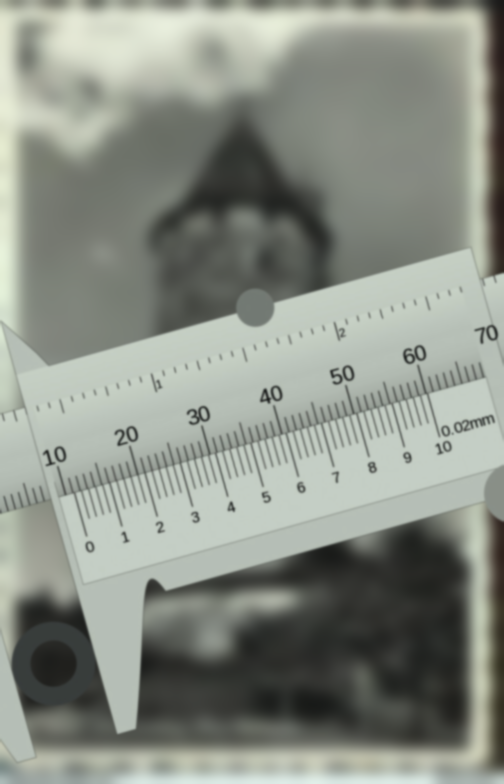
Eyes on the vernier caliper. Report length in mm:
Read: 11.2 mm
